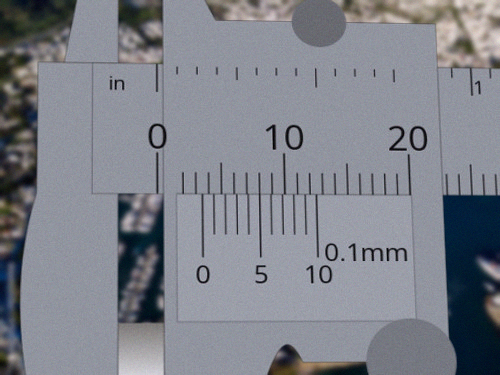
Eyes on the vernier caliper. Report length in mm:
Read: 3.5 mm
